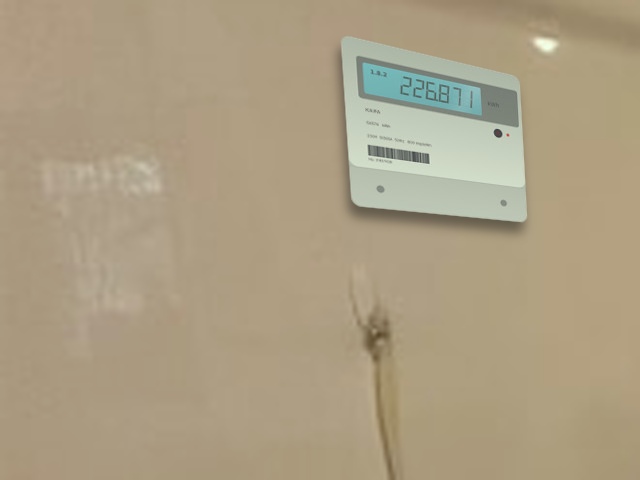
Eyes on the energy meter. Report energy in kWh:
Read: 226.871 kWh
